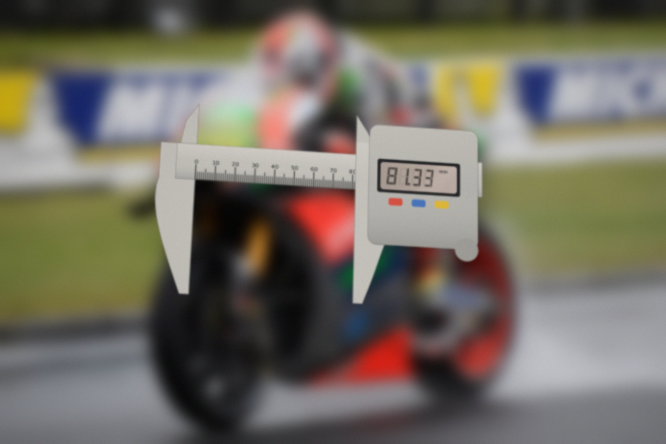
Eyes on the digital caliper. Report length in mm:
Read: 81.33 mm
